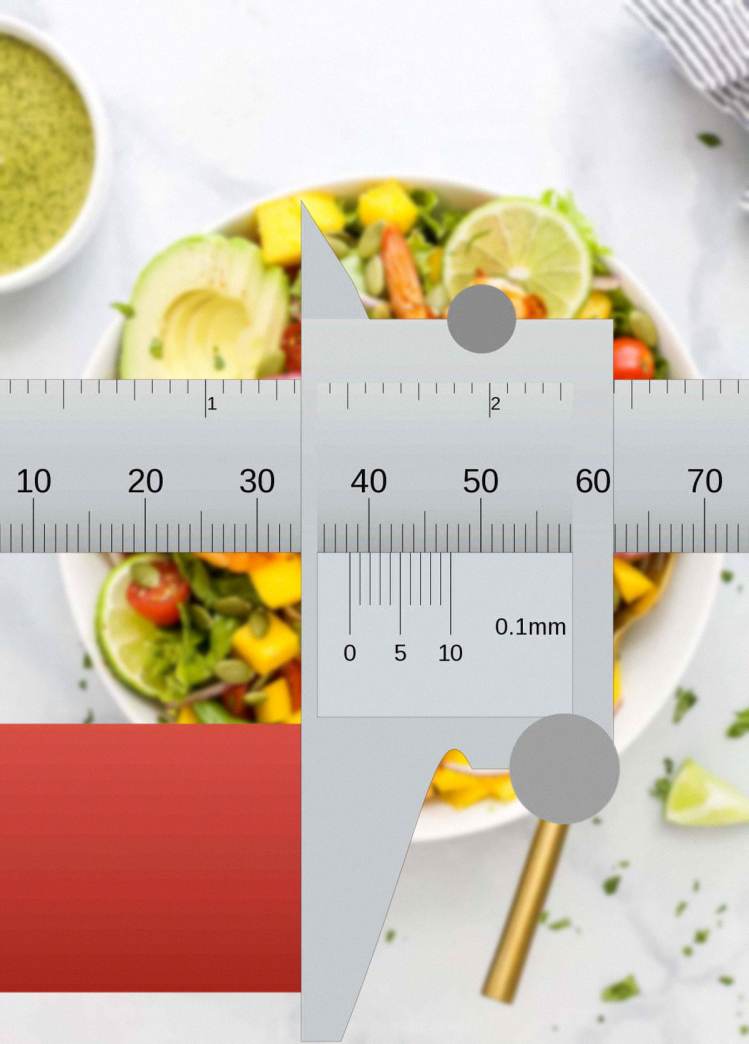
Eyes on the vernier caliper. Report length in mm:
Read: 38.3 mm
